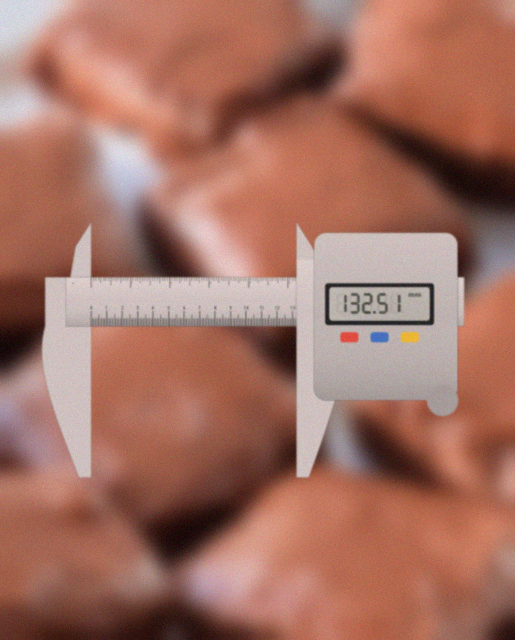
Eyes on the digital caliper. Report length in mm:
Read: 132.51 mm
